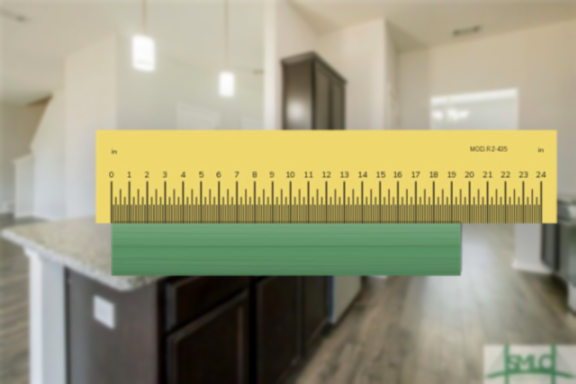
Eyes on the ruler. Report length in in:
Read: 19.5 in
